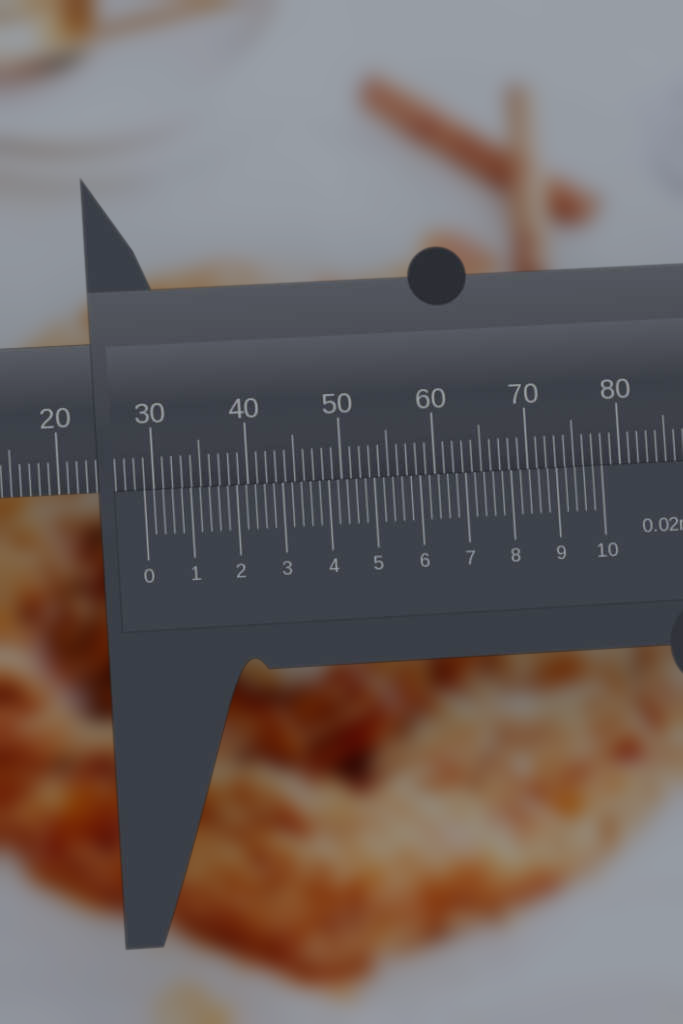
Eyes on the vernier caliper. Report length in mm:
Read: 29.0 mm
